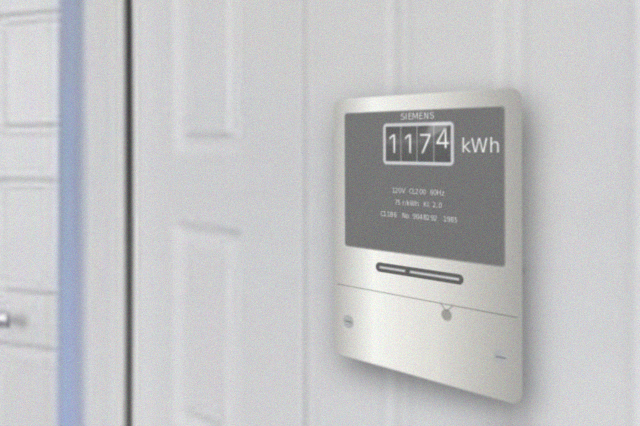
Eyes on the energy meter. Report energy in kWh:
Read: 1174 kWh
